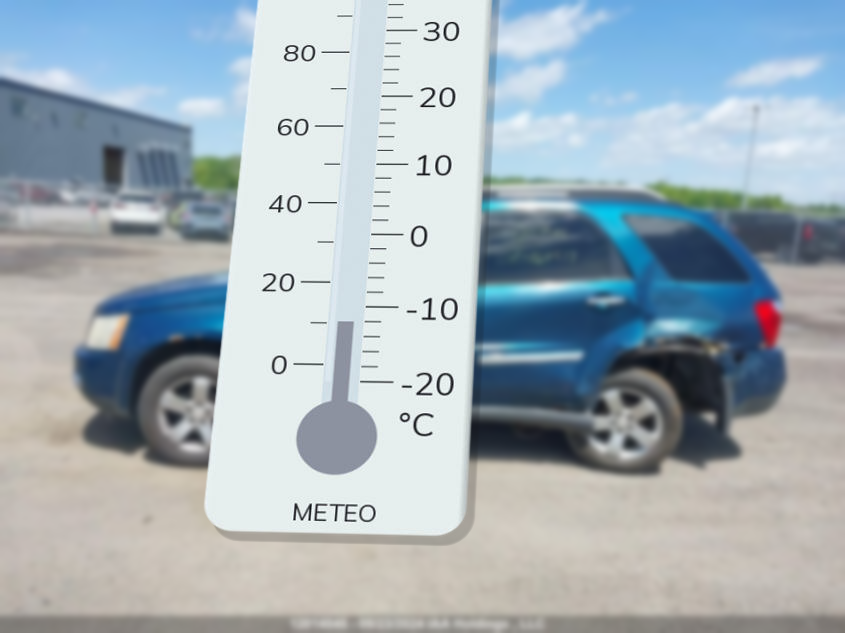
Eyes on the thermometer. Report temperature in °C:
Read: -12 °C
